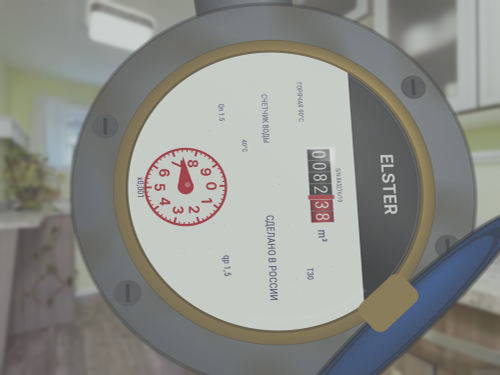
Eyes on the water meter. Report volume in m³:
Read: 82.387 m³
